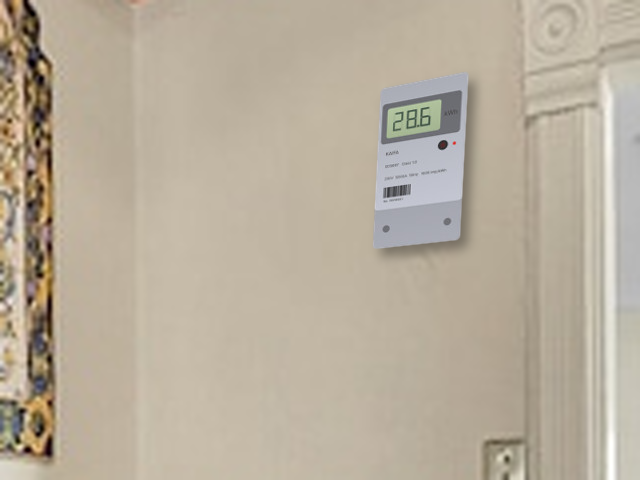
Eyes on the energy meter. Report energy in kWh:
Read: 28.6 kWh
